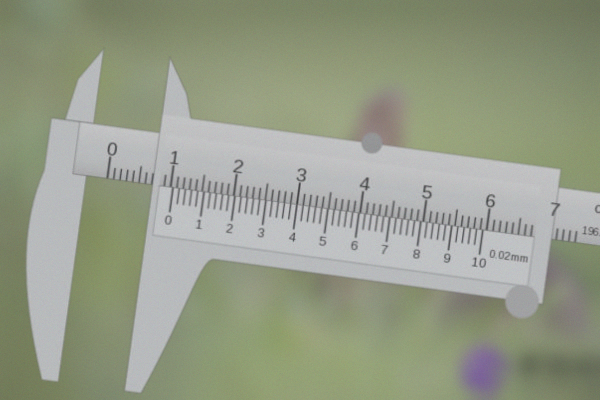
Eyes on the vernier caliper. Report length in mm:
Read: 10.4 mm
